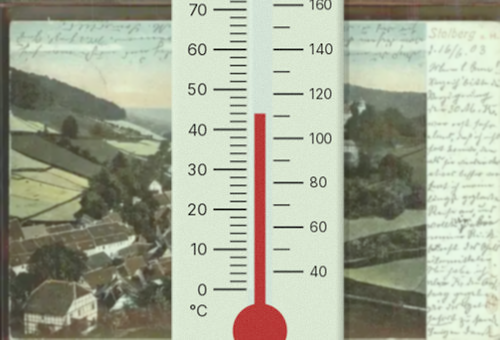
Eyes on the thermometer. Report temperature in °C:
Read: 44 °C
